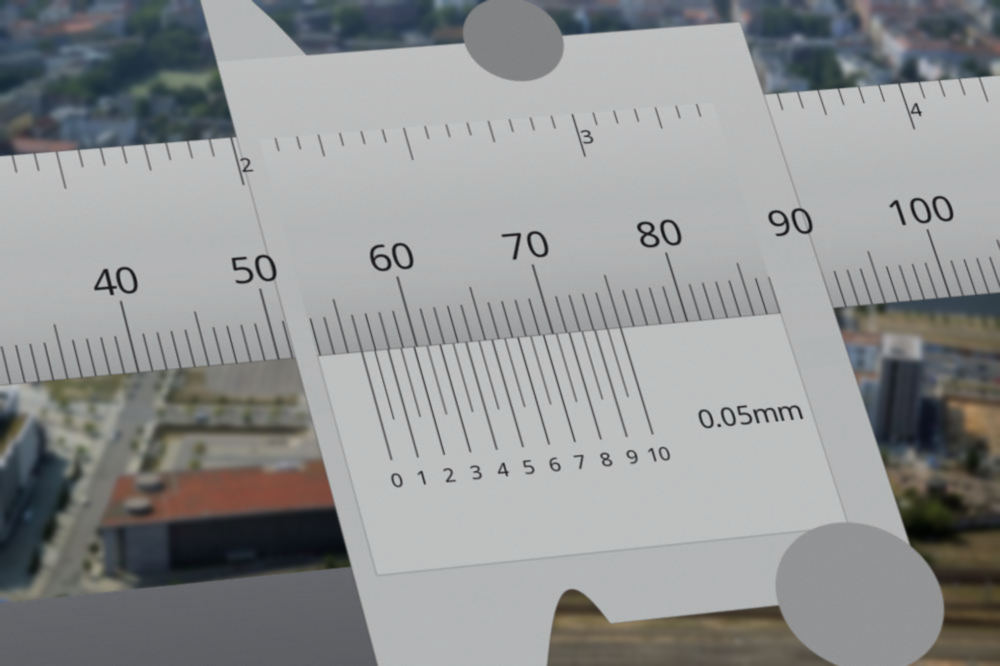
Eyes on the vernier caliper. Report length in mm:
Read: 56.0 mm
